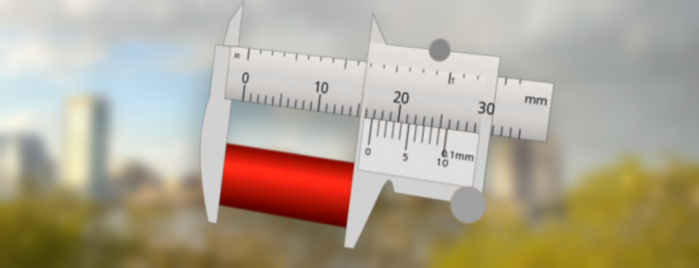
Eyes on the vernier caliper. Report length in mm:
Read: 16.8 mm
